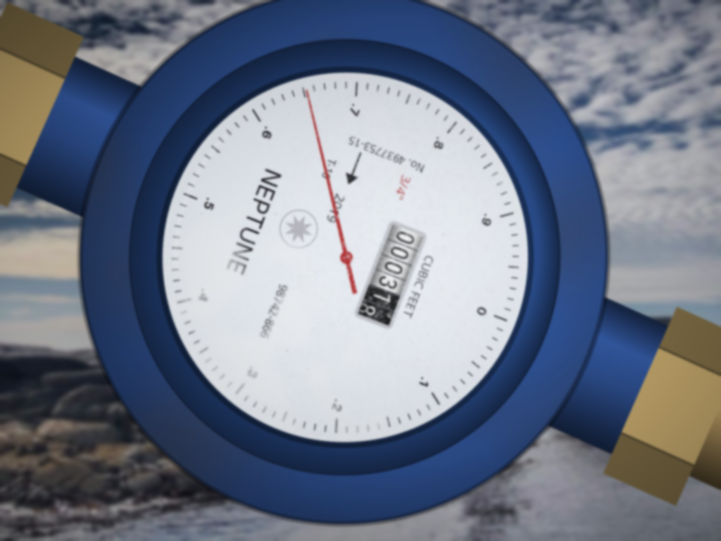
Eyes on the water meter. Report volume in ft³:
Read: 317.65 ft³
